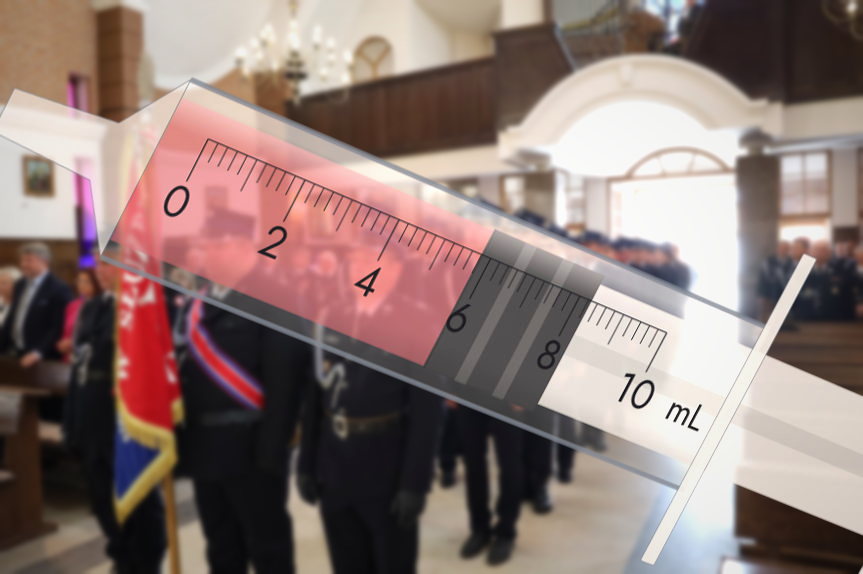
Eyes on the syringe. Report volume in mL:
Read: 5.8 mL
